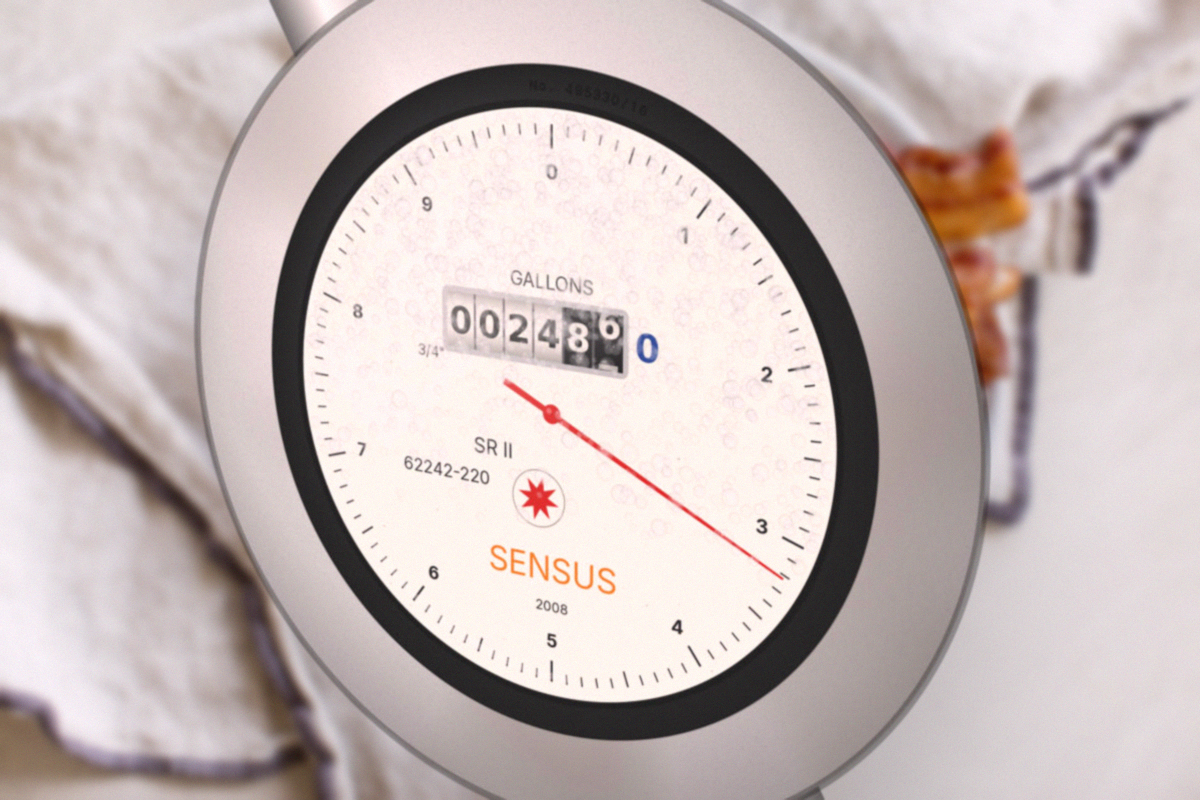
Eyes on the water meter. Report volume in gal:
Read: 24863.2 gal
